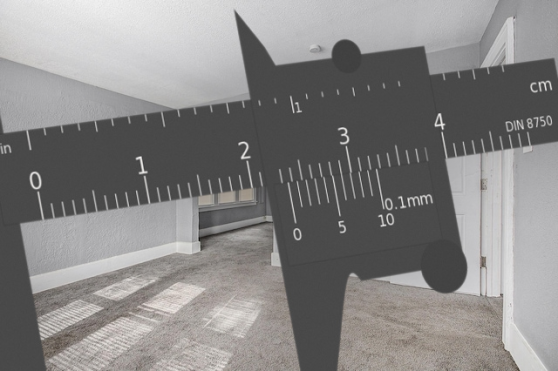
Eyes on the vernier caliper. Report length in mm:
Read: 23.6 mm
